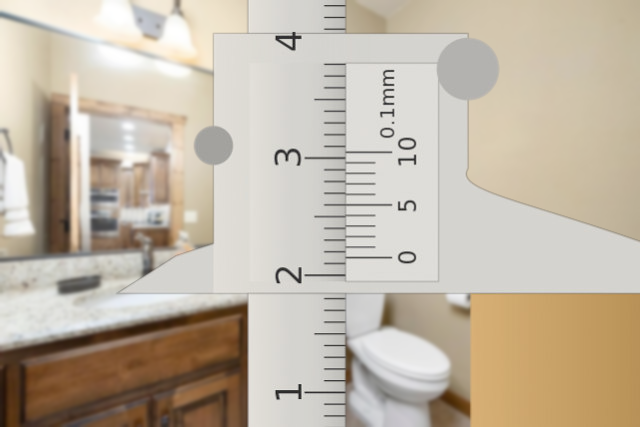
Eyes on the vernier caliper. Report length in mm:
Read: 21.5 mm
